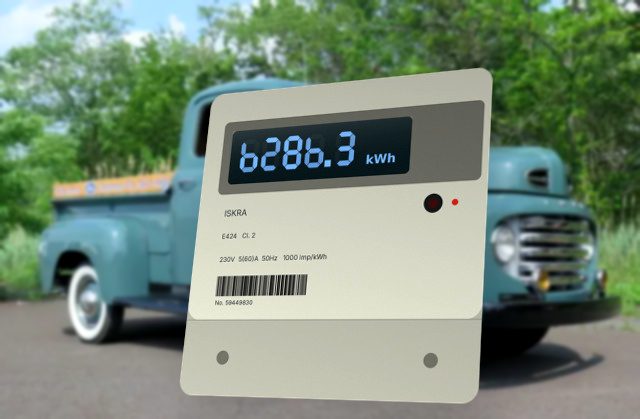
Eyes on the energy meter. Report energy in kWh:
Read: 6286.3 kWh
